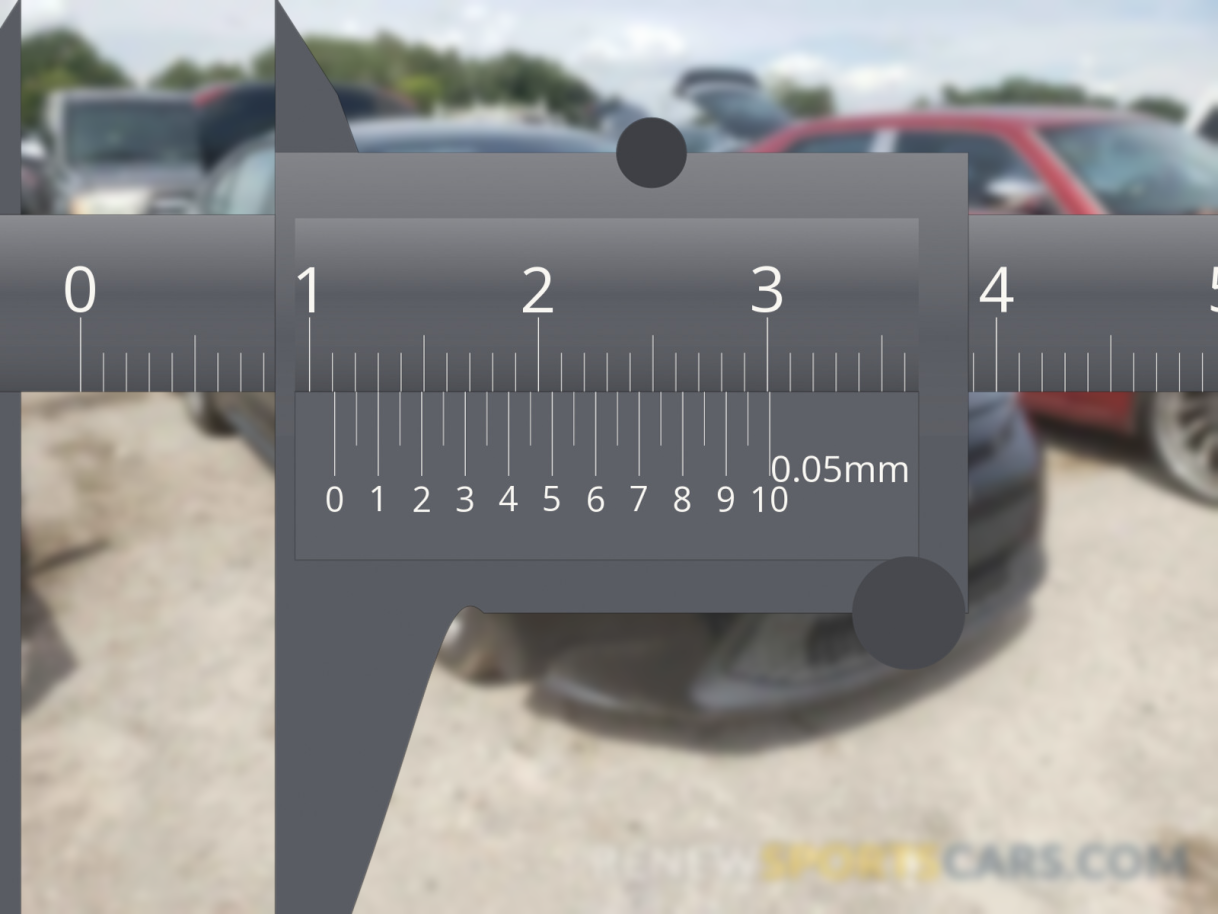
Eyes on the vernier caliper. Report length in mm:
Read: 11.10 mm
